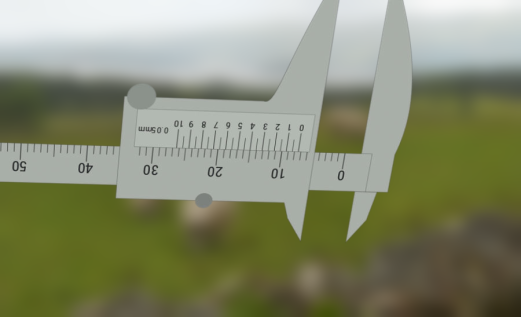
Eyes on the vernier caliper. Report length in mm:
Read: 7.4 mm
